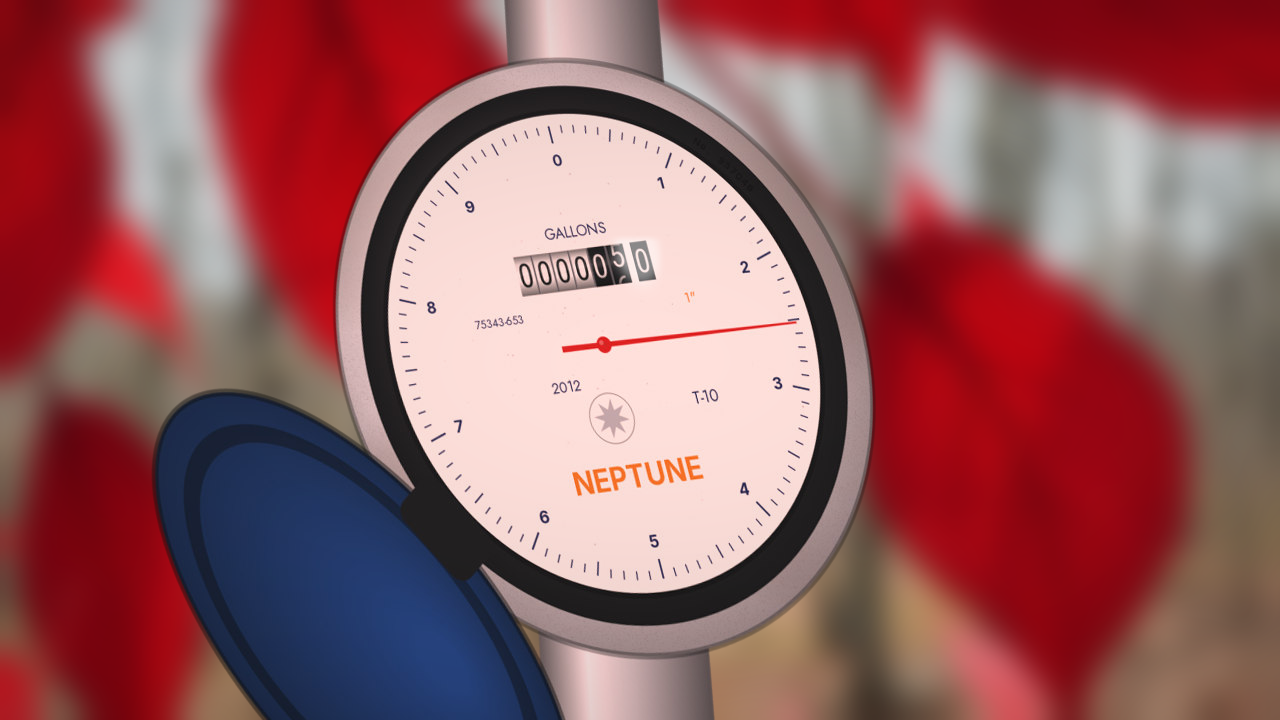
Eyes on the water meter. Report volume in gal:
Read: 52.5 gal
